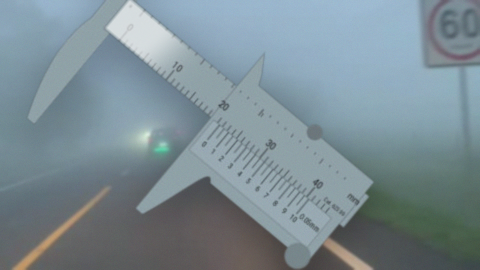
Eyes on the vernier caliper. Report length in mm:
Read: 21.5 mm
